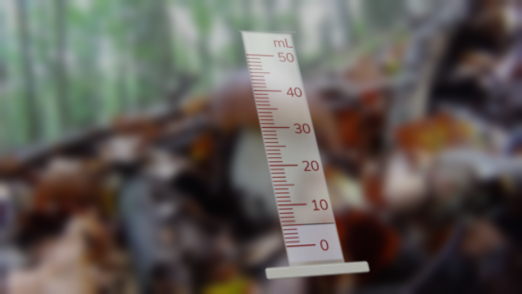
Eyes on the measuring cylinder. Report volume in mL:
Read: 5 mL
